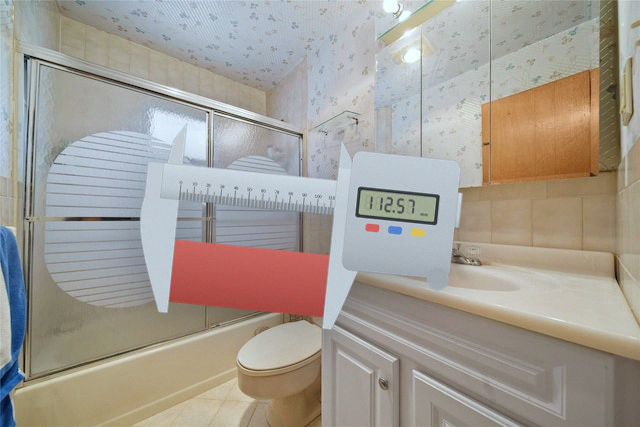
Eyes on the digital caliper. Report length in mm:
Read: 112.57 mm
